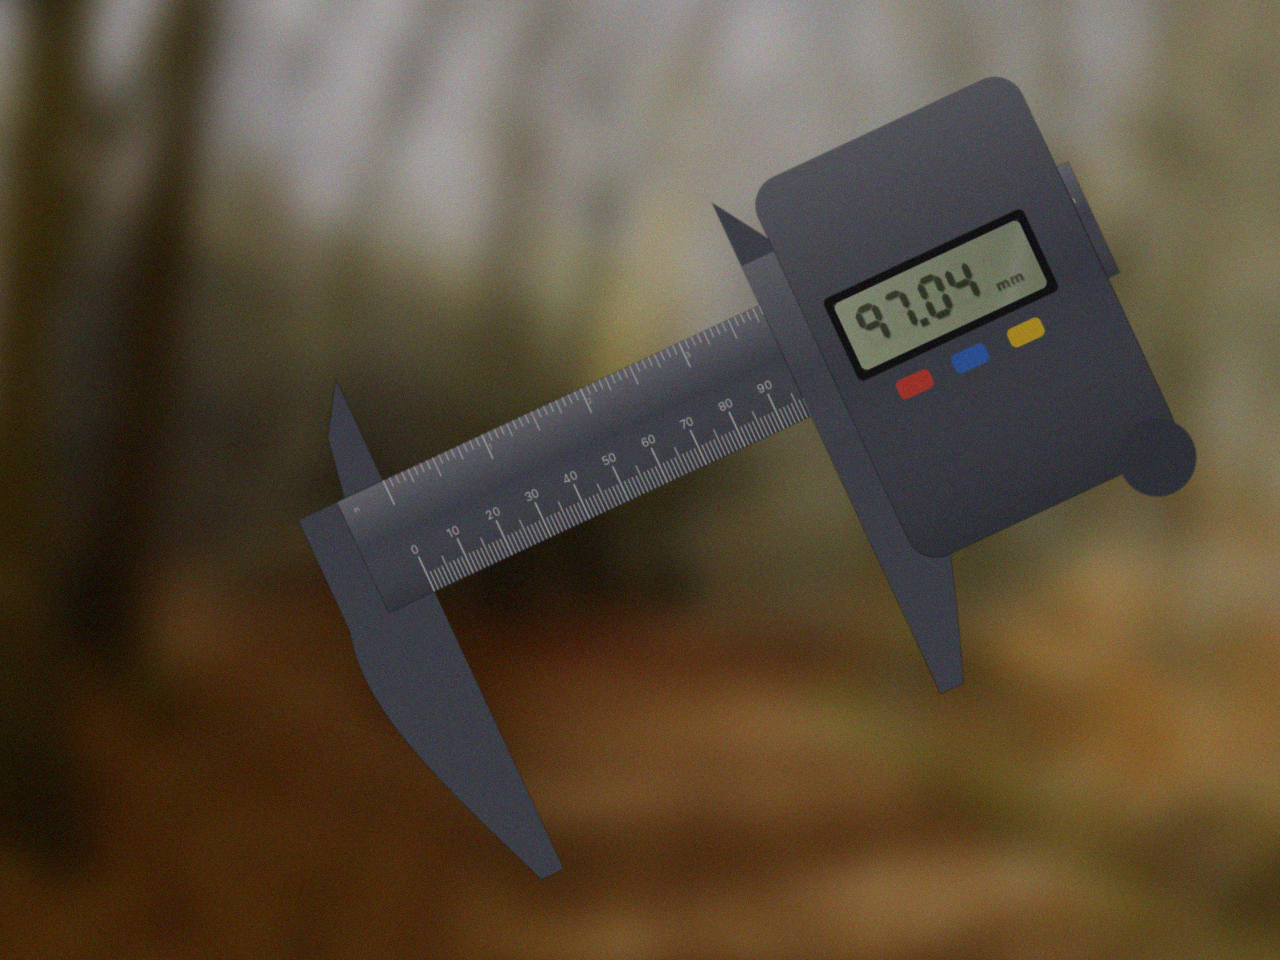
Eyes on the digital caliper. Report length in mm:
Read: 97.04 mm
